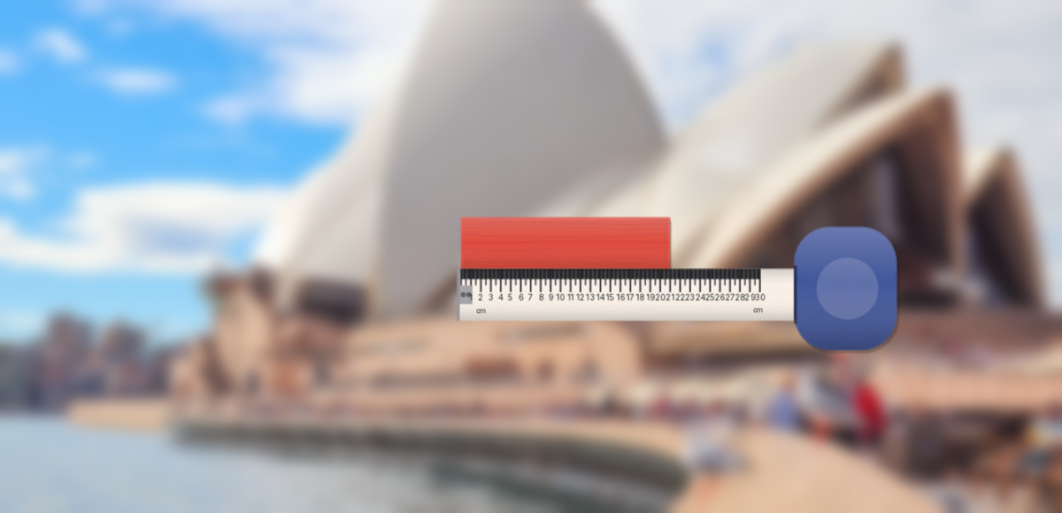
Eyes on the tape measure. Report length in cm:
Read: 21 cm
